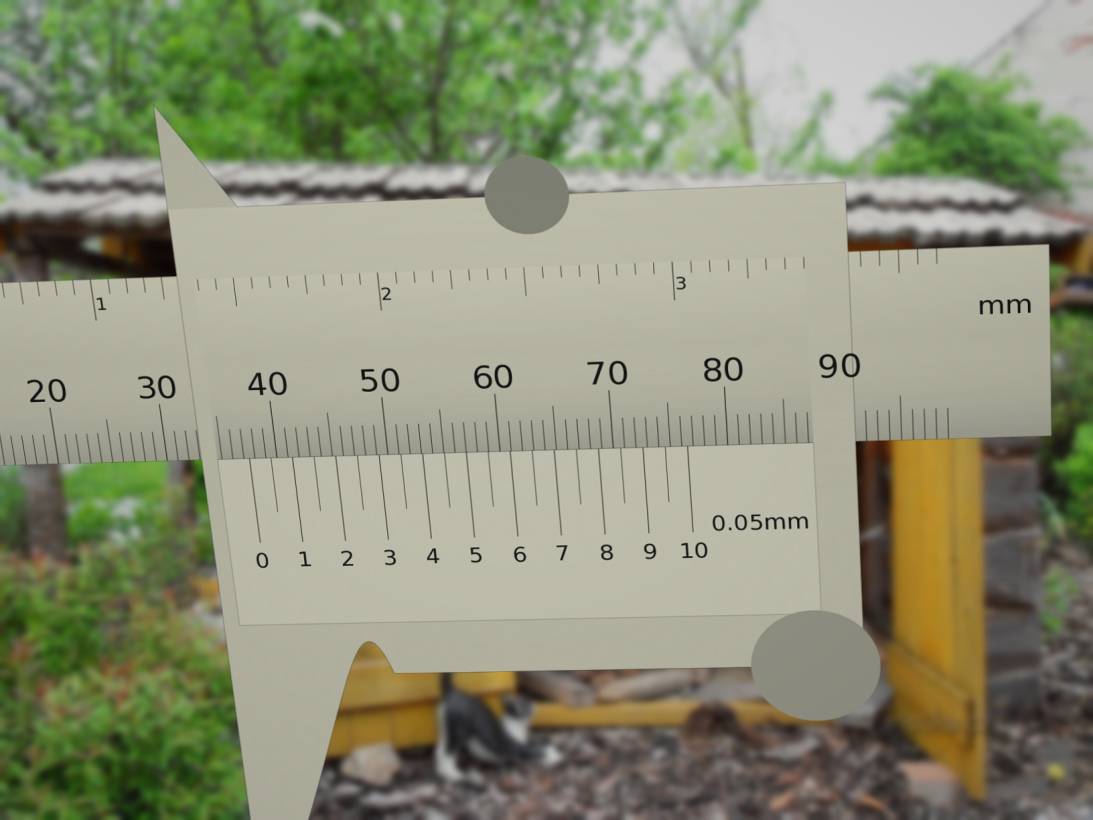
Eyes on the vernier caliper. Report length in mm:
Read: 37.5 mm
